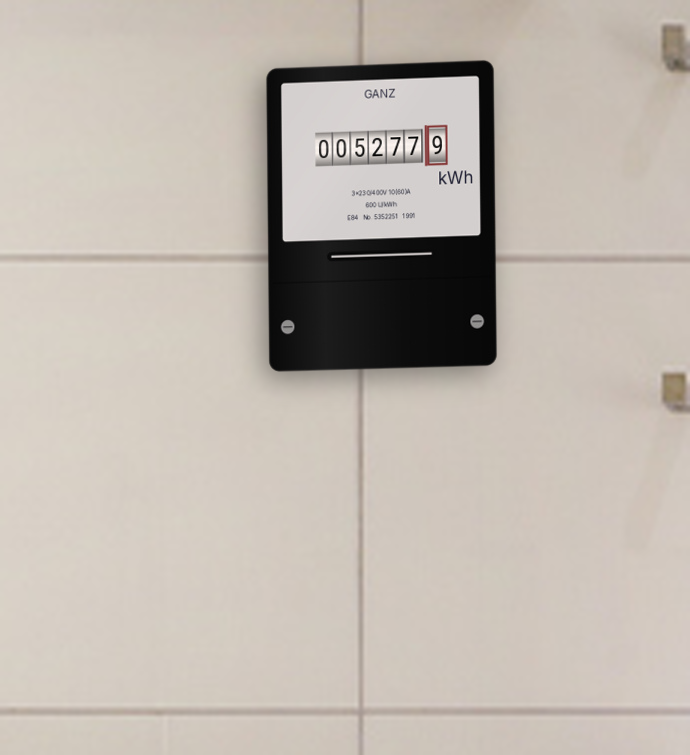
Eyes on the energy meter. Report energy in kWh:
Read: 5277.9 kWh
